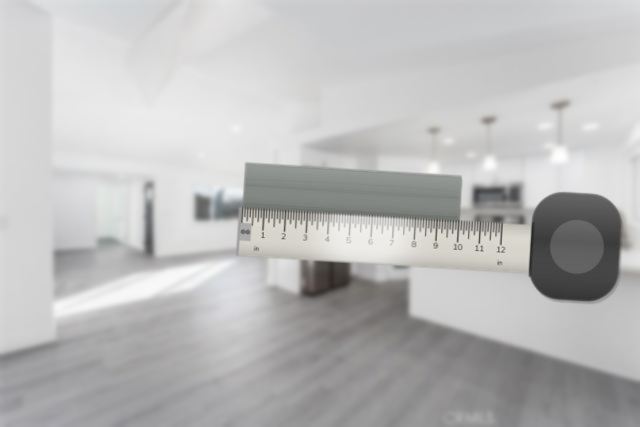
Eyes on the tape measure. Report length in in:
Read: 10 in
